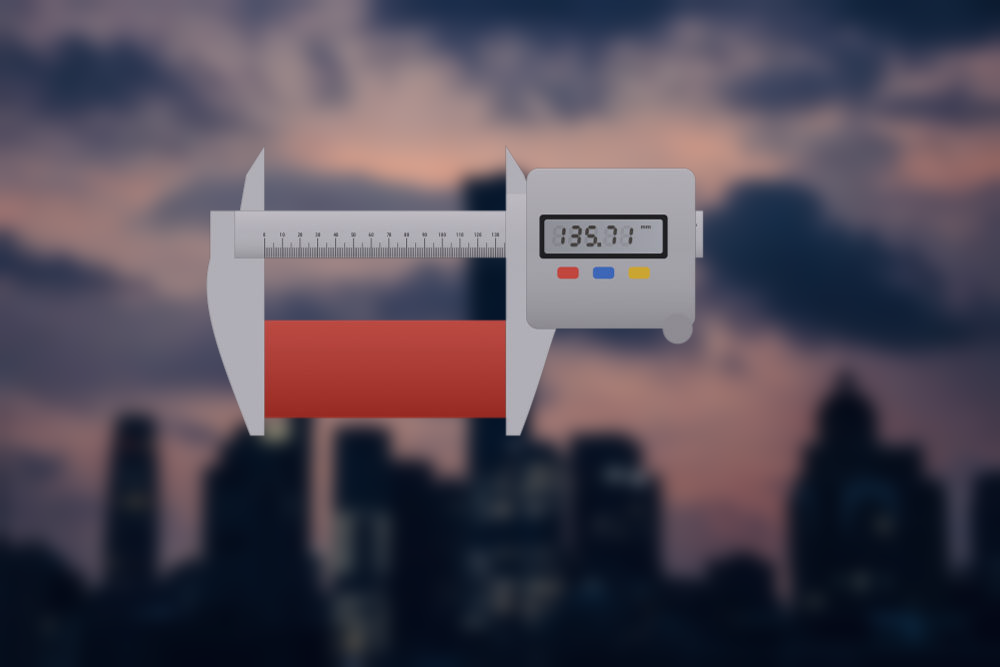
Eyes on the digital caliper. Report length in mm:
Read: 135.71 mm
